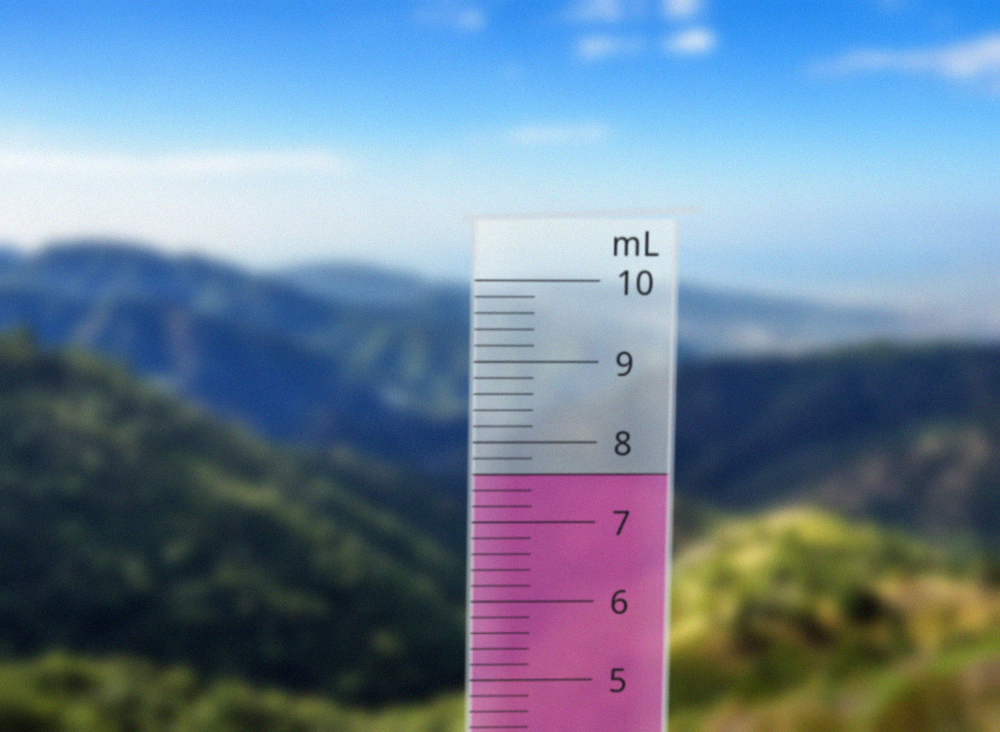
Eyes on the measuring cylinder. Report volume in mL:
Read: 7.6 mL
